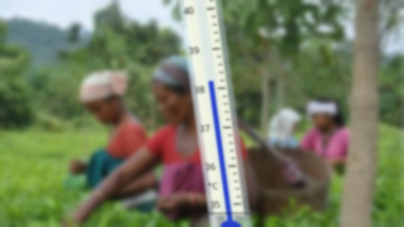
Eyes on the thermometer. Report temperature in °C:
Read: 38.2 °C
